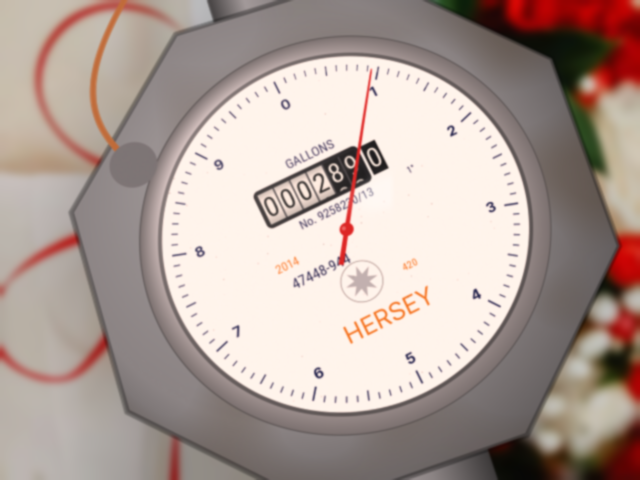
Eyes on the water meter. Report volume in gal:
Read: 2890.9 gal
